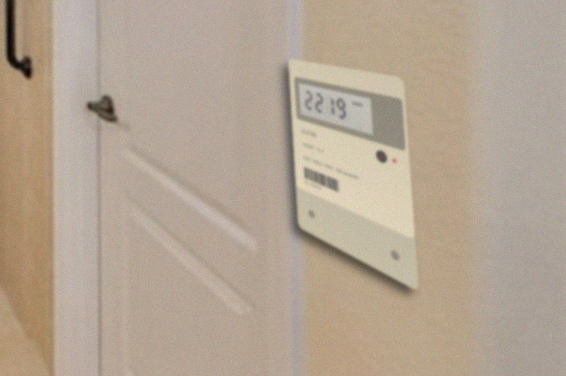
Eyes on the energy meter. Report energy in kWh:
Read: 2219 kWh
